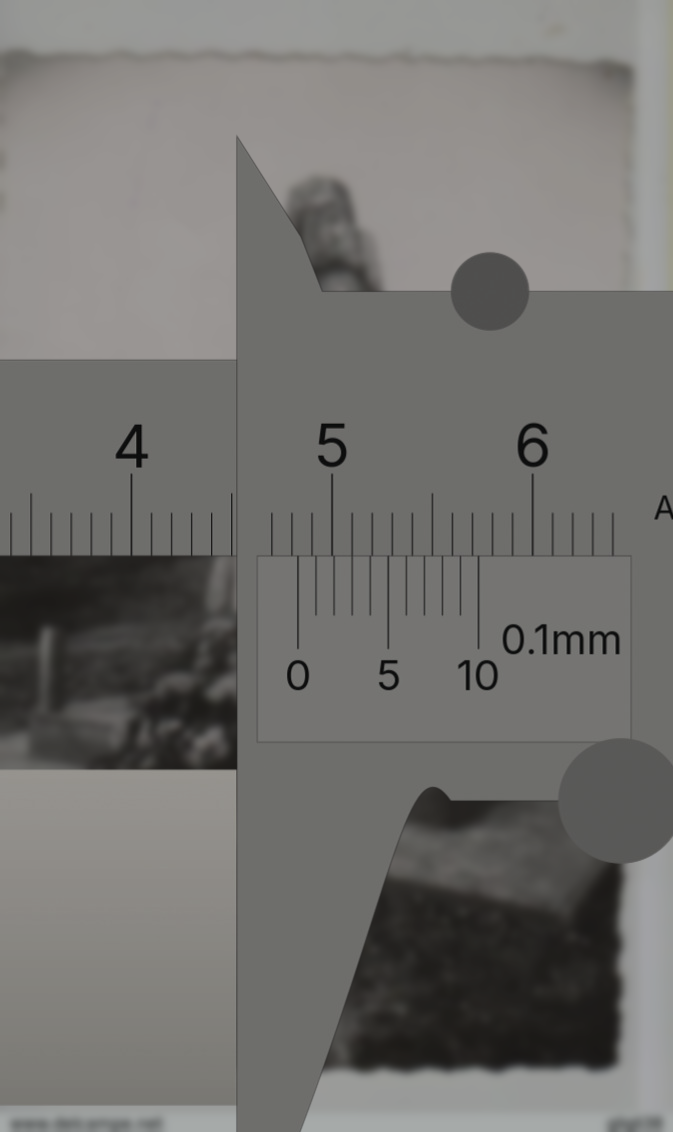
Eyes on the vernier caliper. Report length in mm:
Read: 48.3 mm
